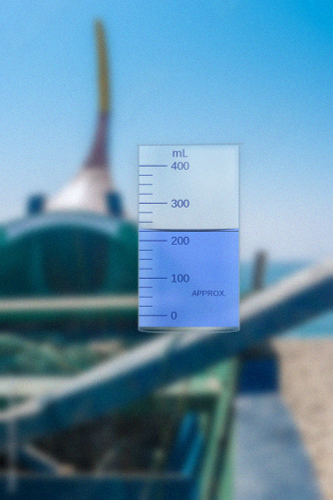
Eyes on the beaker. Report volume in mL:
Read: 225 mL
